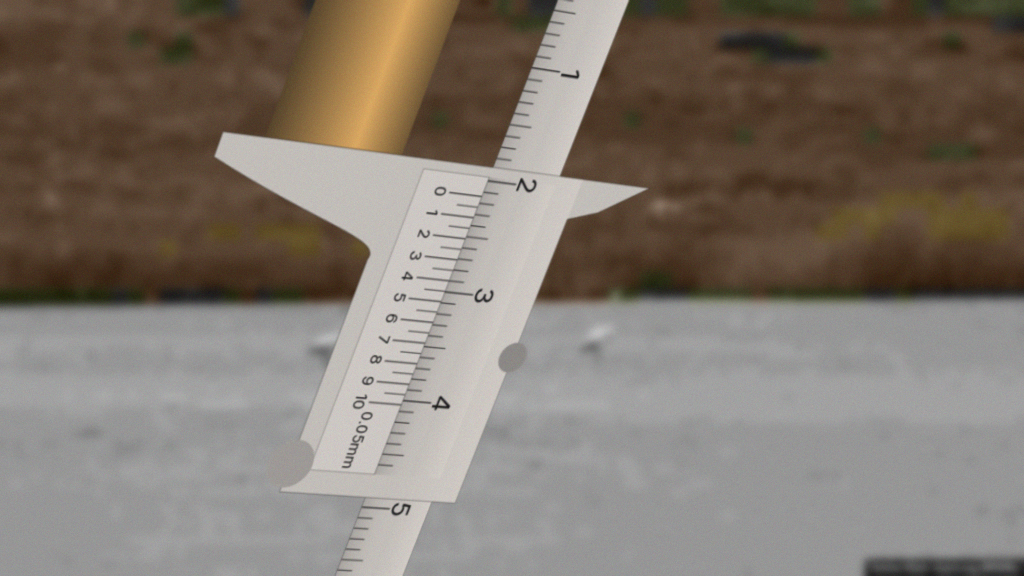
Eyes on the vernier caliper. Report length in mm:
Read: 21.4 mm
